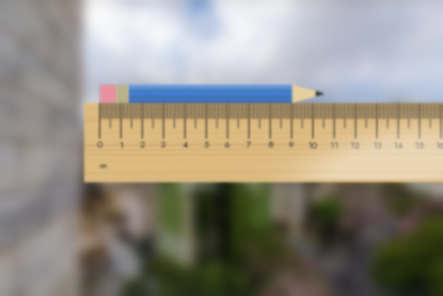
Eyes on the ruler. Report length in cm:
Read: 10.5 cm
